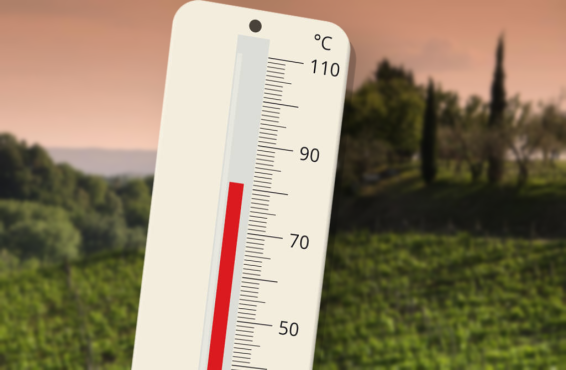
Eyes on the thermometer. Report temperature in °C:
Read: 81 °C
